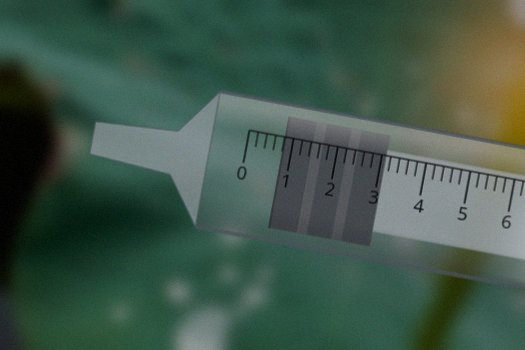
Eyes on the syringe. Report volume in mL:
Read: 0.8 mL
